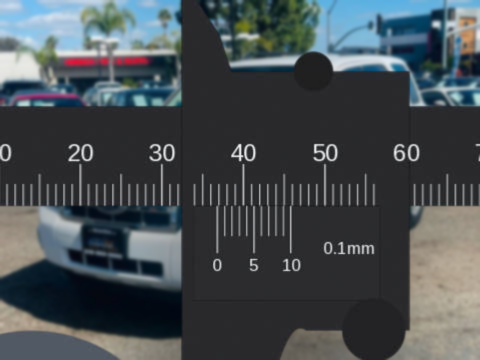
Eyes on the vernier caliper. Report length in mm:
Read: 36.8 mm
